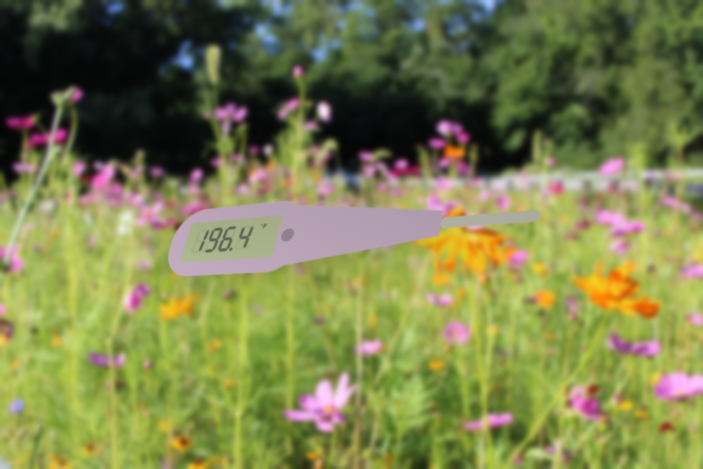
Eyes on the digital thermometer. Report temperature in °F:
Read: 196.4 °F
